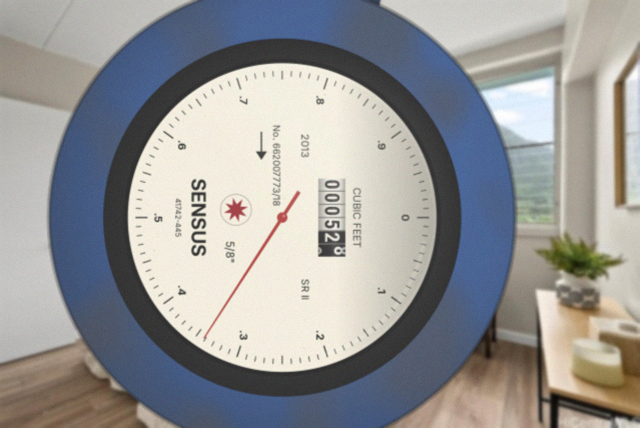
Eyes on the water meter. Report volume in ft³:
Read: 528.34 ft³
